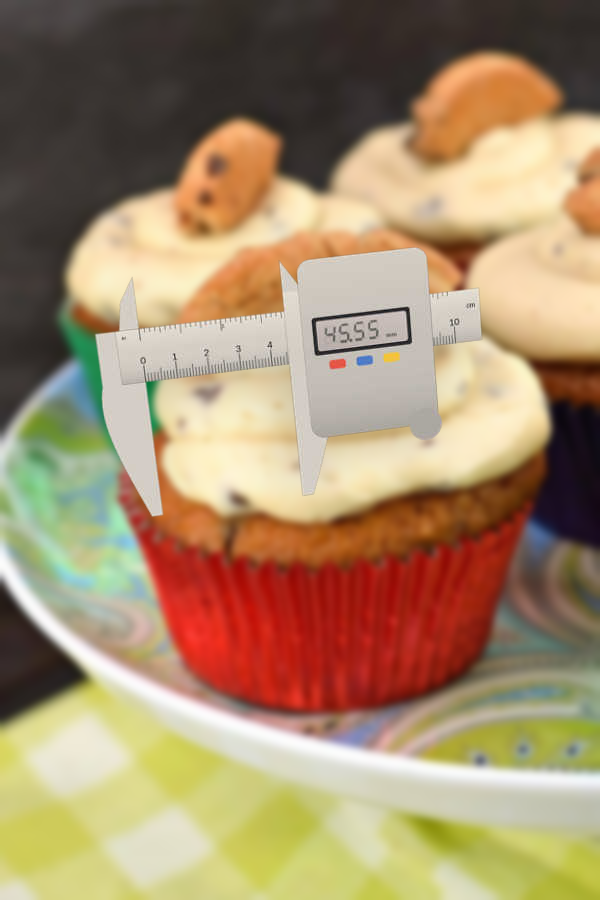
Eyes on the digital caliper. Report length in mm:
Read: 45.55 mm
